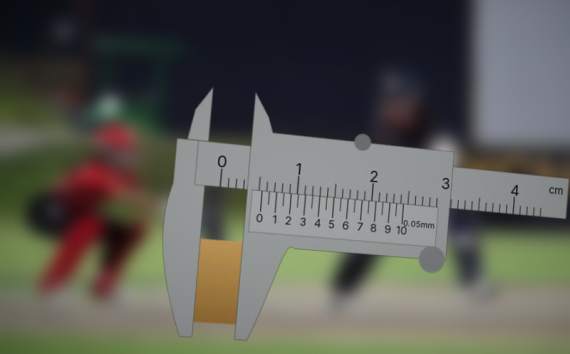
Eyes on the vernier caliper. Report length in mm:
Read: 5.4 mm
